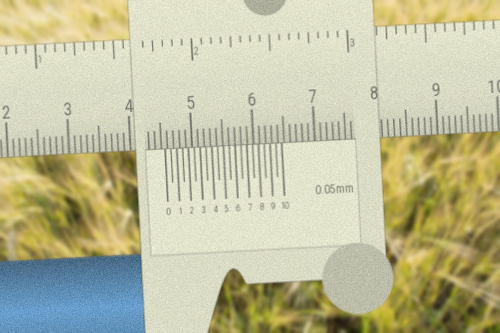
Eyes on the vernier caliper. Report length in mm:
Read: 45.6 mm
